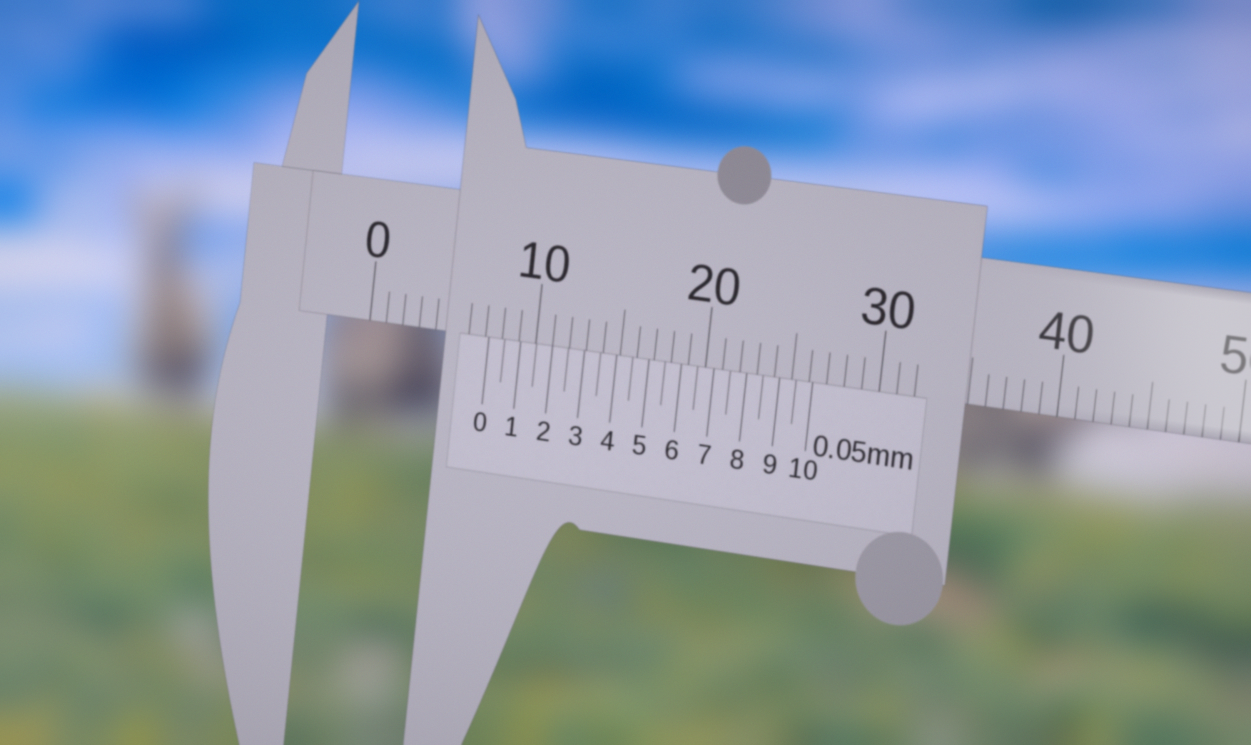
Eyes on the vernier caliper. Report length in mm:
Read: 7.2 mm
